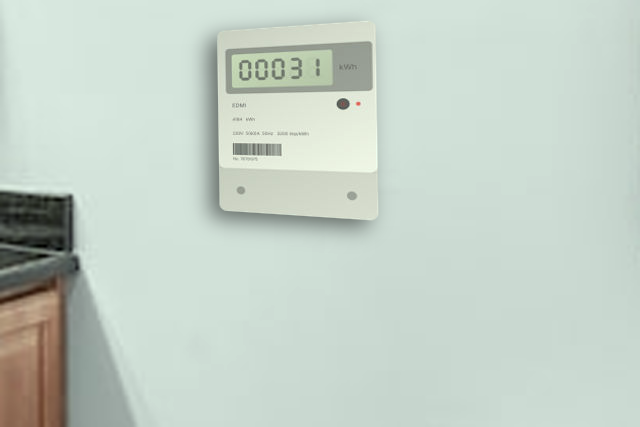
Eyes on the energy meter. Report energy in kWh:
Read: 31 kWh
